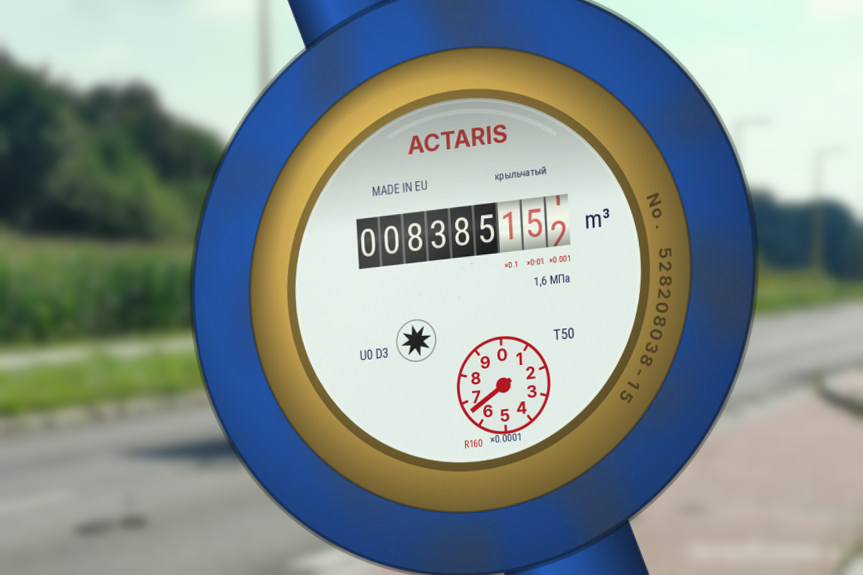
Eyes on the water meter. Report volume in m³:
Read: 8385.1516 m³
